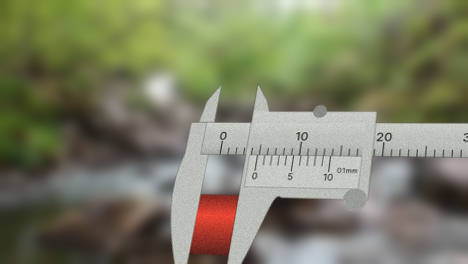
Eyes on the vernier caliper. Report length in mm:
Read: 4.8 mm
